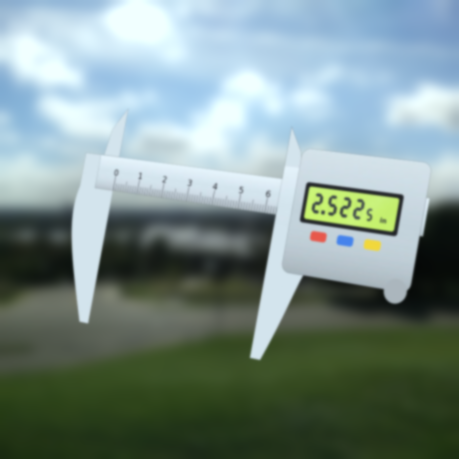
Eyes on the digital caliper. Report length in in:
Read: 2.5225 in
